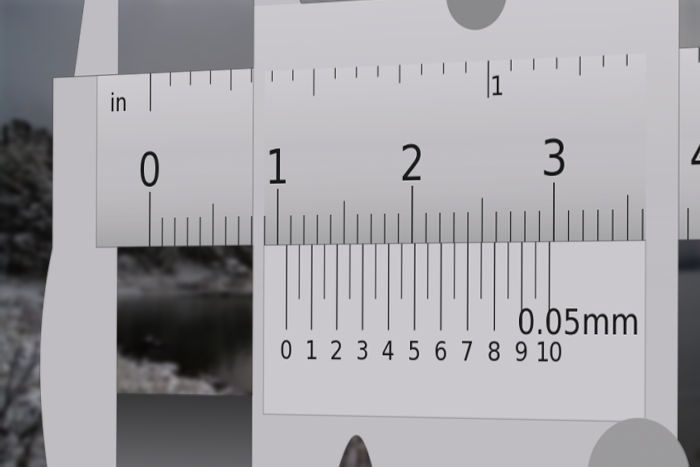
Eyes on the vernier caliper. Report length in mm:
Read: 10.7 mm
